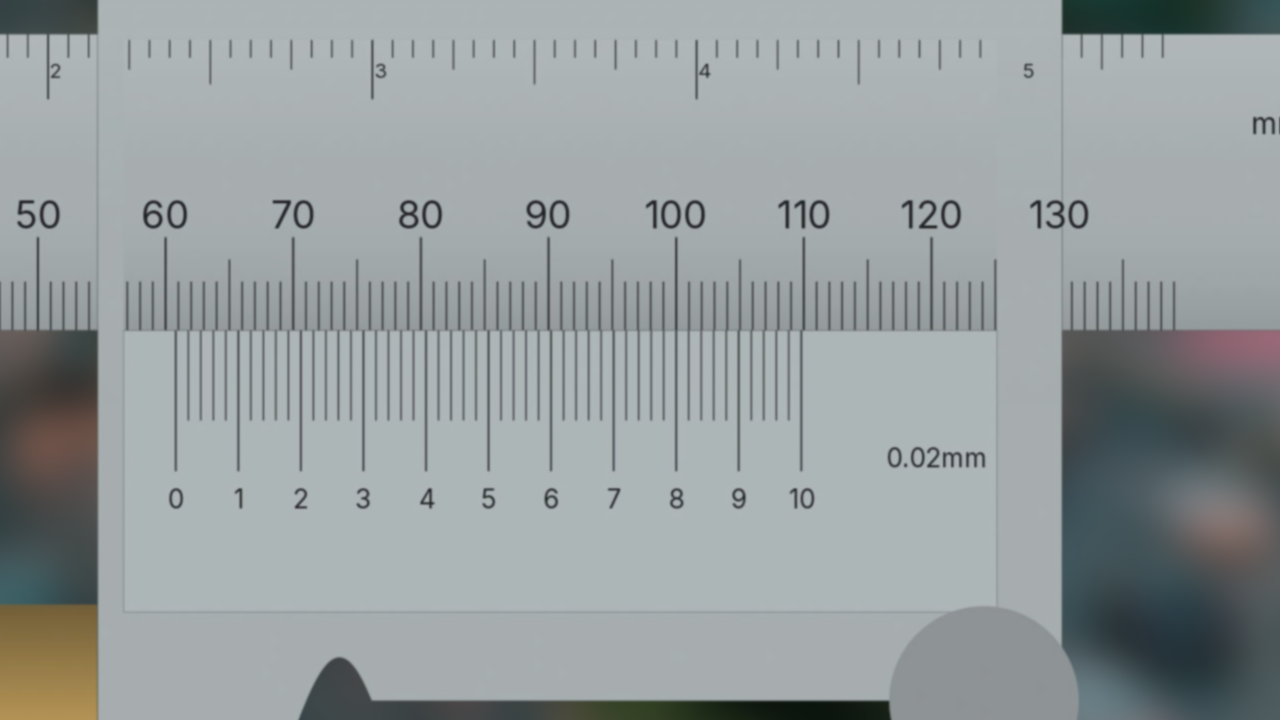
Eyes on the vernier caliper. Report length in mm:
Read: 60.8 mm
